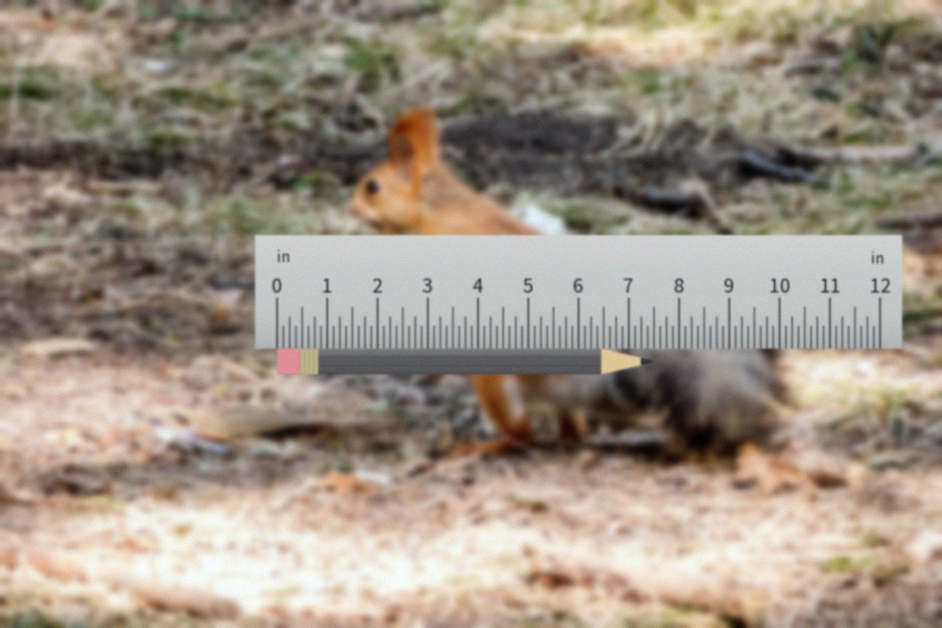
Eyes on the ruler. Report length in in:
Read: 7.5 in
